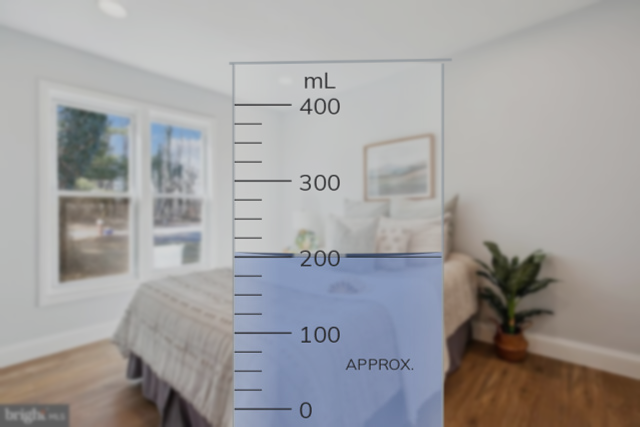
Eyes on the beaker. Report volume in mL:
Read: 200 mL
